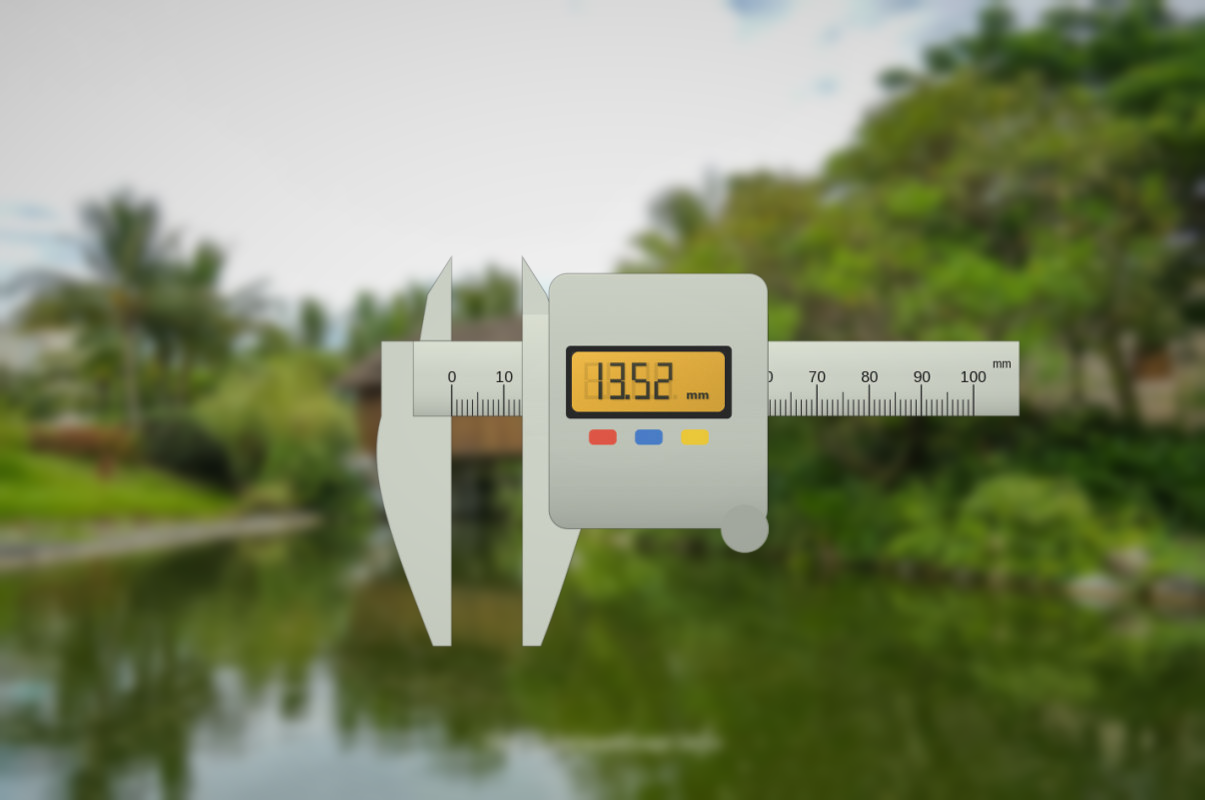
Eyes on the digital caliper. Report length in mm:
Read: 13.52 mm
